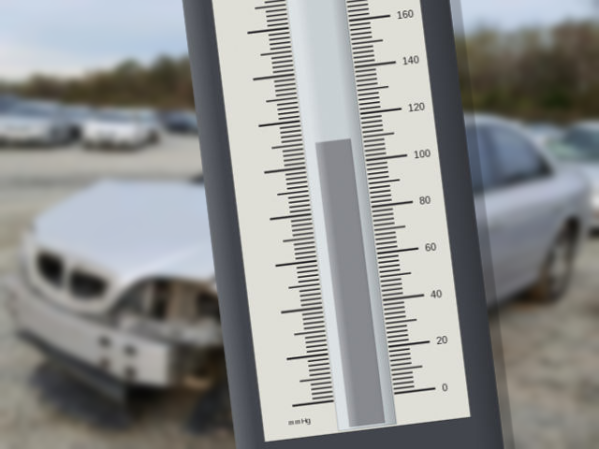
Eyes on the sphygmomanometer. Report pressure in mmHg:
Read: 110 mmHg
